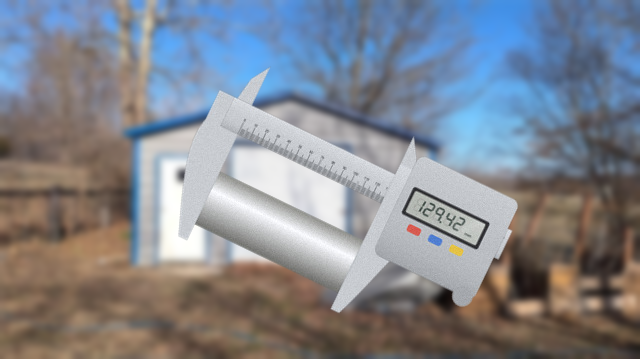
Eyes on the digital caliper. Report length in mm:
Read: 129.42 mm
